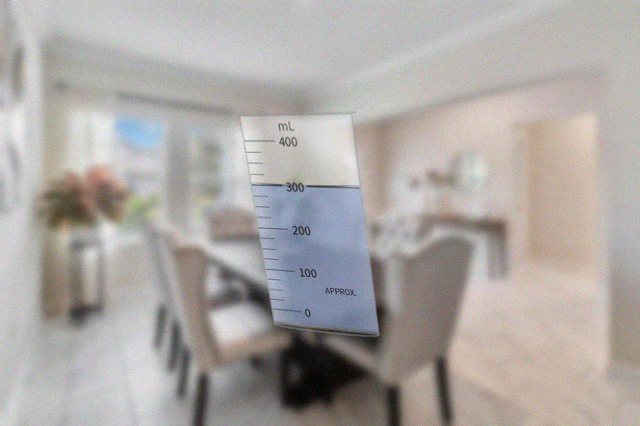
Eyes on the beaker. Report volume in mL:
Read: 300 mL
